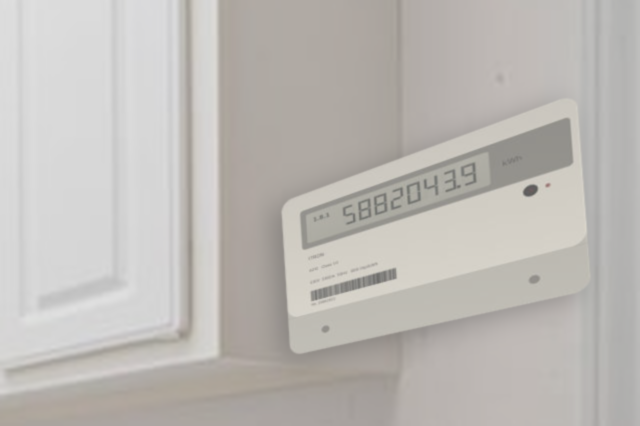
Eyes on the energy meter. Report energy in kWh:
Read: 5882043.9 kWh
